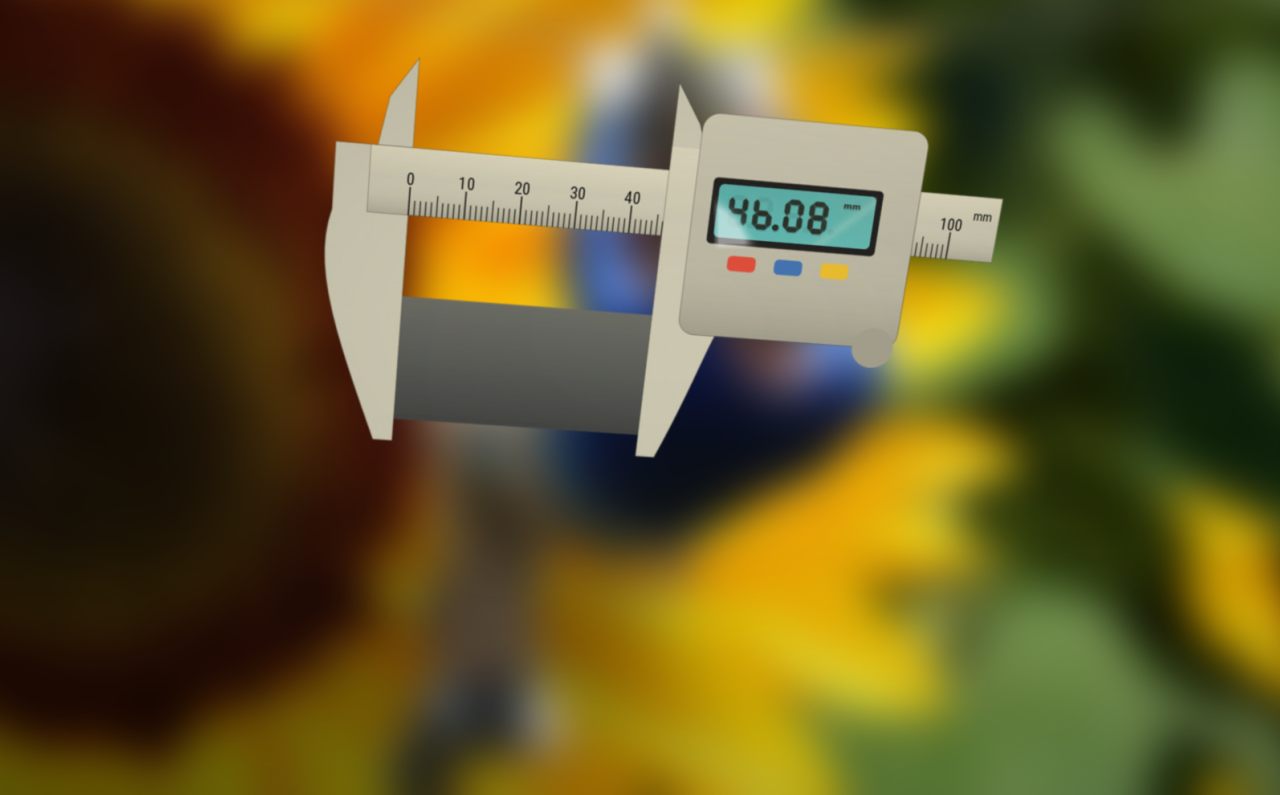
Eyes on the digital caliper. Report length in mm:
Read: 46.08 mm
